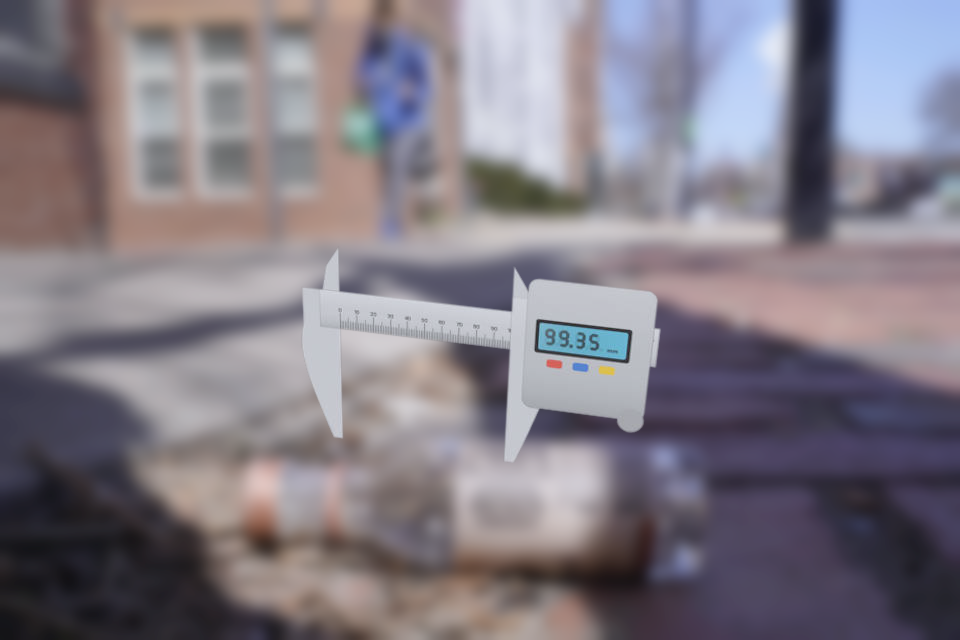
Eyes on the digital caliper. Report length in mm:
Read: 99.35 mm
